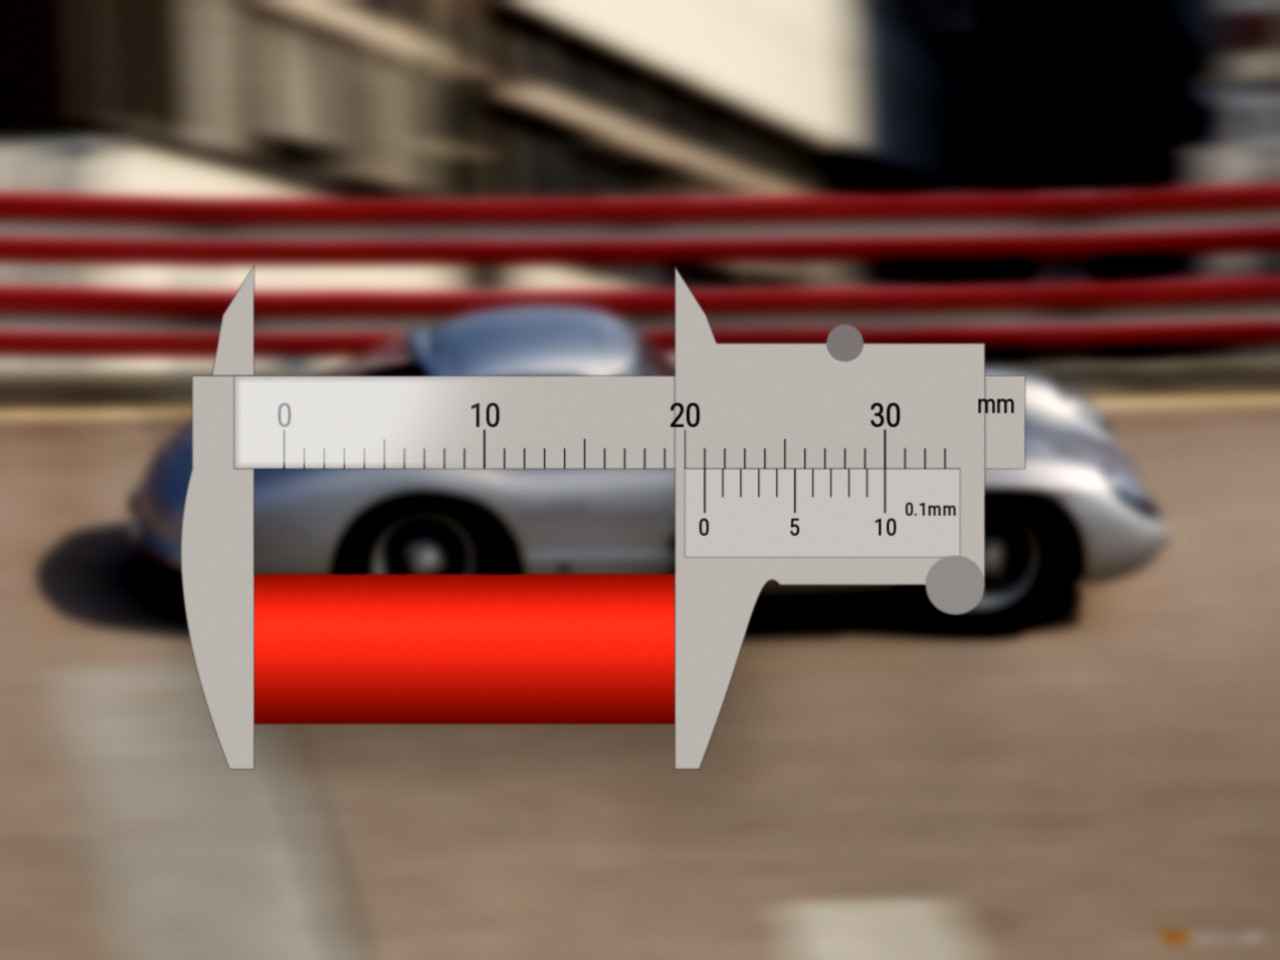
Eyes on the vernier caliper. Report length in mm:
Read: 21.0 mm
